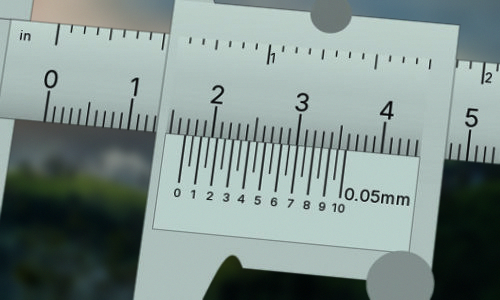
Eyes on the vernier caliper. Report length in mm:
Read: 16.8 mm
